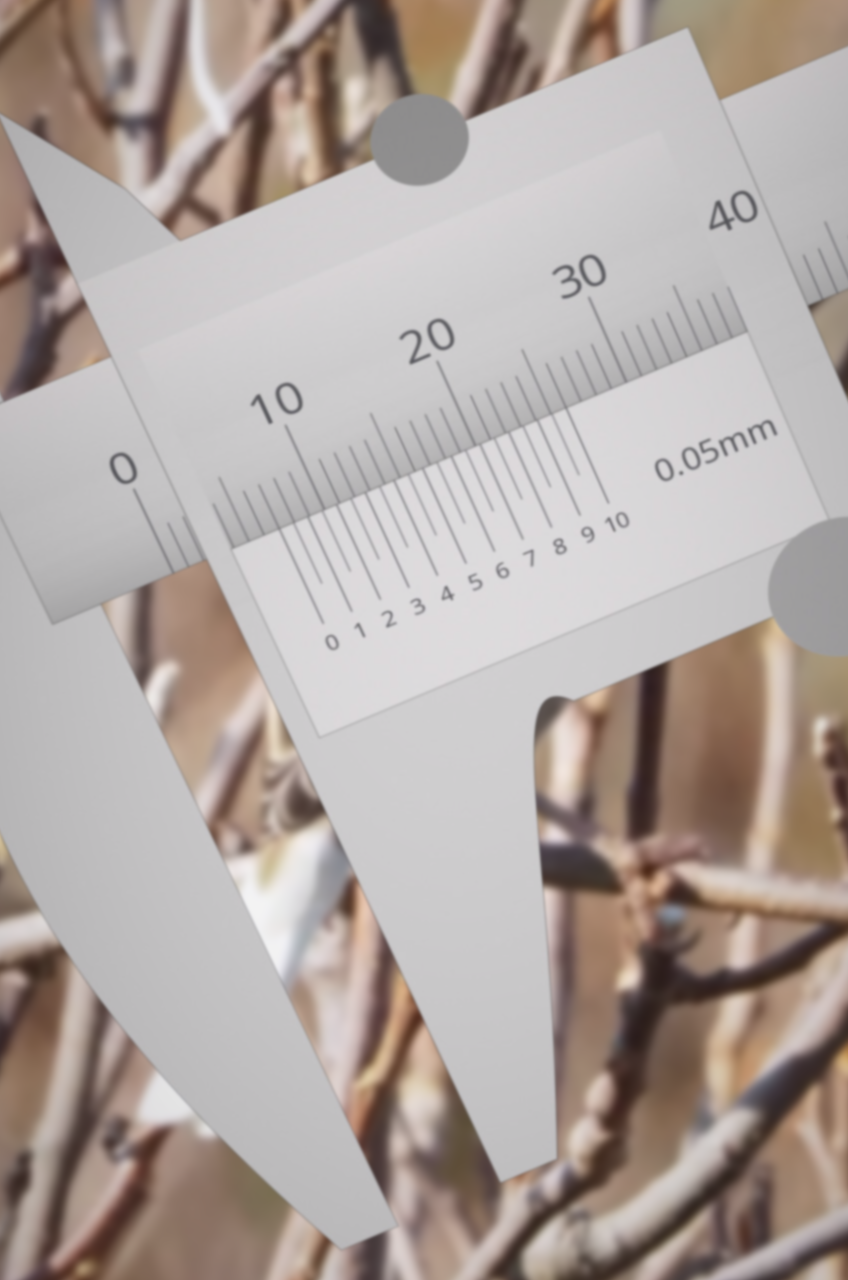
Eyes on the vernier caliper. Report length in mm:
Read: 7.0 mm
